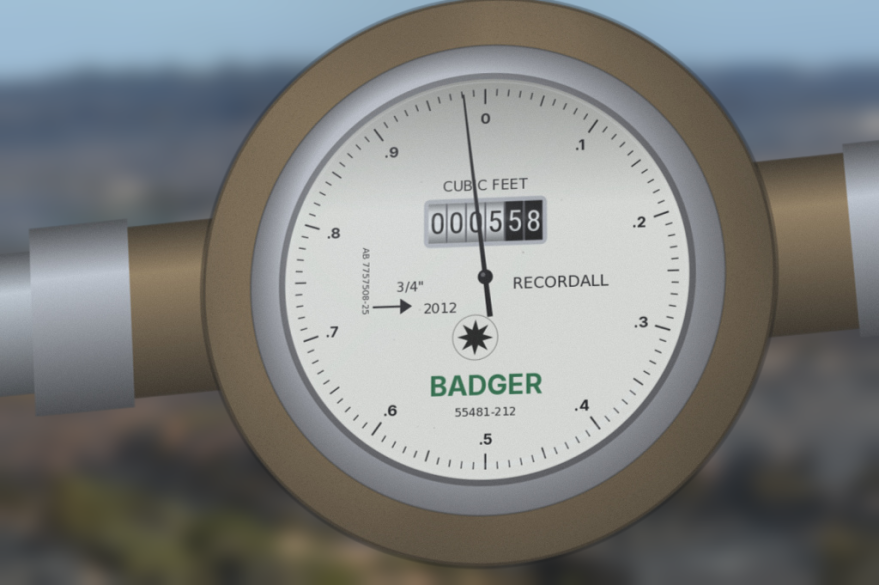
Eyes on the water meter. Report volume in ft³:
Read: 557.98 ft³
